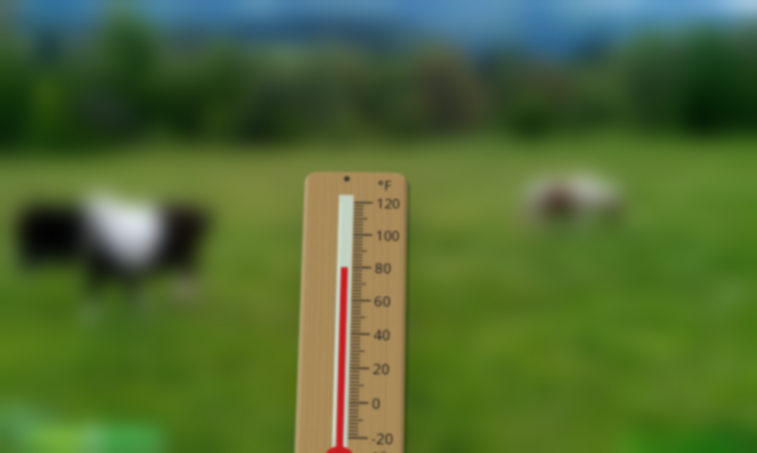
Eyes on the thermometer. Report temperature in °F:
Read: 80 °F
